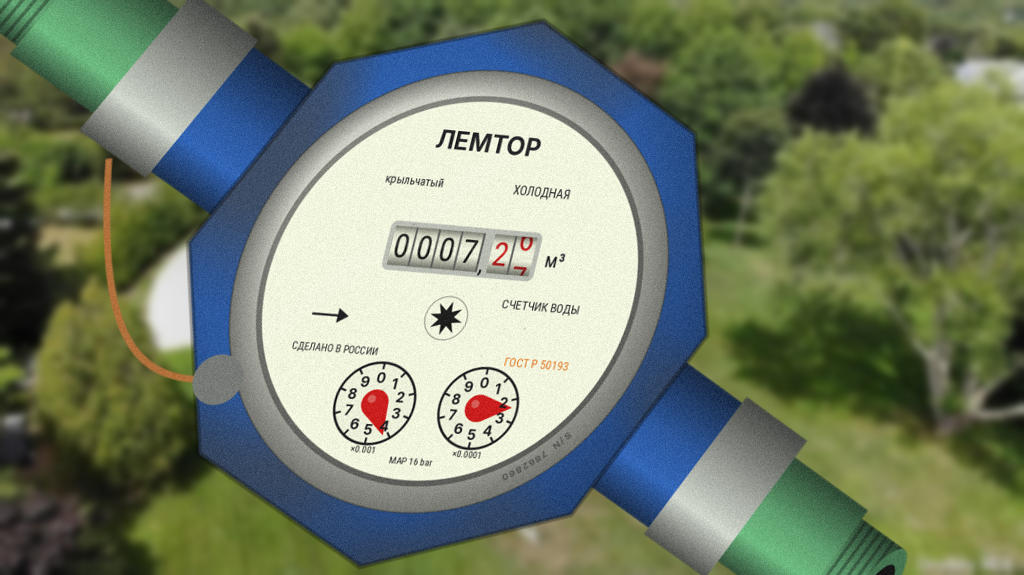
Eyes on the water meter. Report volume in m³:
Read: 7.2642 m³
